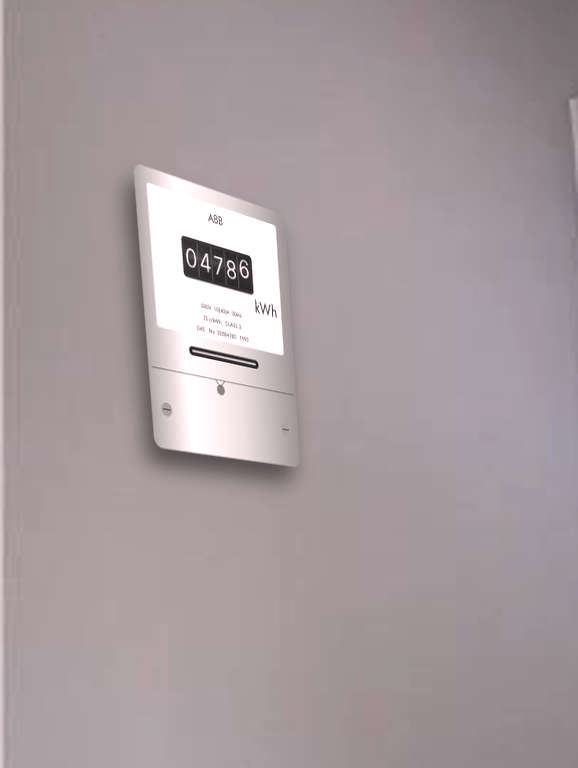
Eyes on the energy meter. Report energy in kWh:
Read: 4786 kWh
